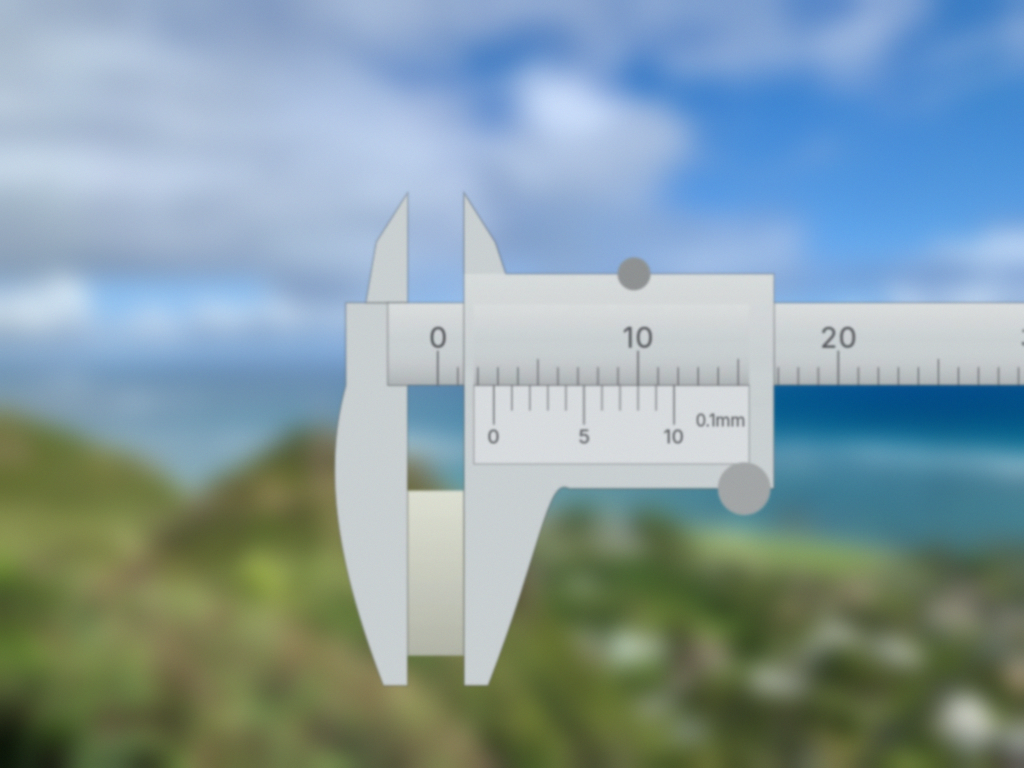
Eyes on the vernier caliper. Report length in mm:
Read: 2.8 mm
